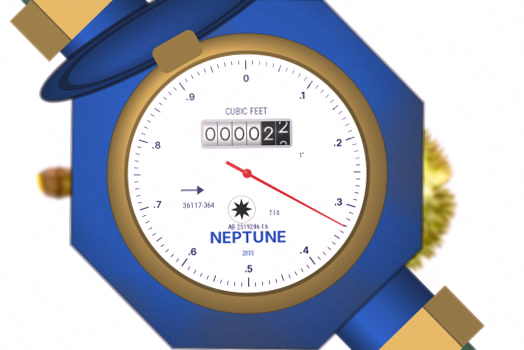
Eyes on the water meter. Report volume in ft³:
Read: 22.33 ft³
